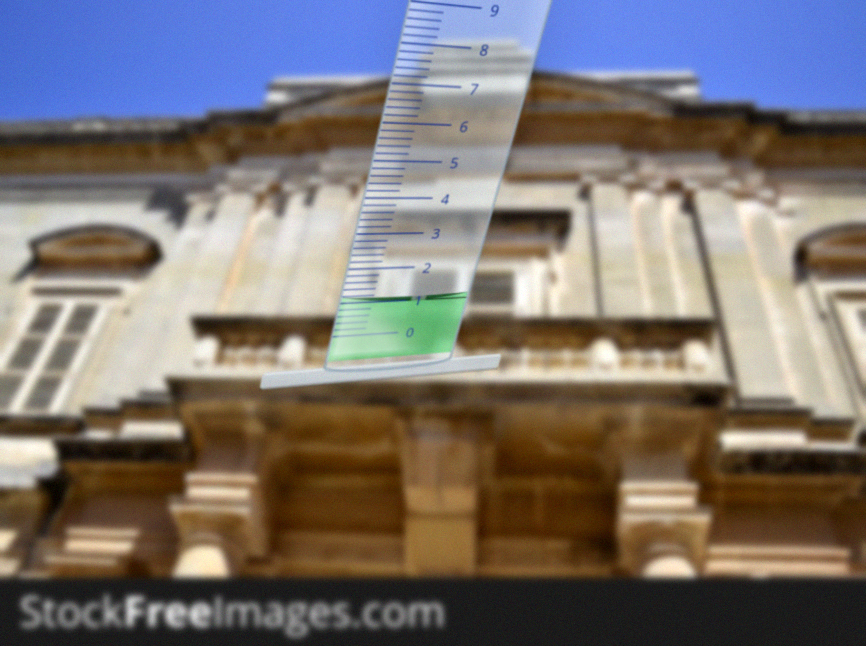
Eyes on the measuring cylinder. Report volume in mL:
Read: 1 mL
